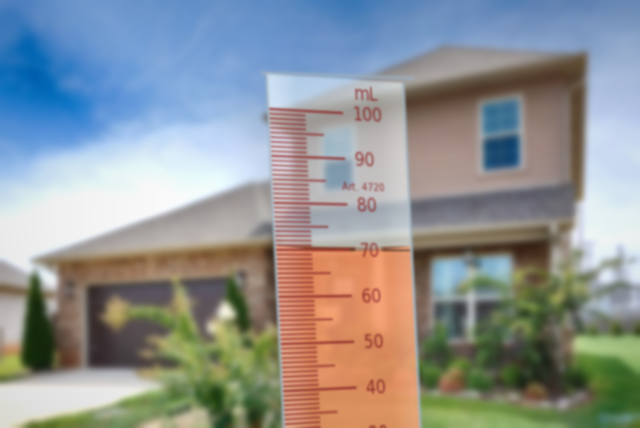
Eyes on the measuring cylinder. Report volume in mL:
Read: 70 mL
